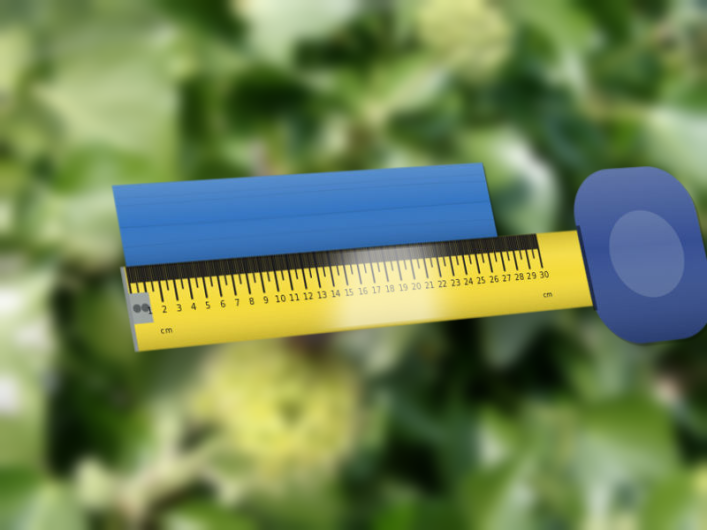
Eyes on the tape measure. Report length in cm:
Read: 27 cm
